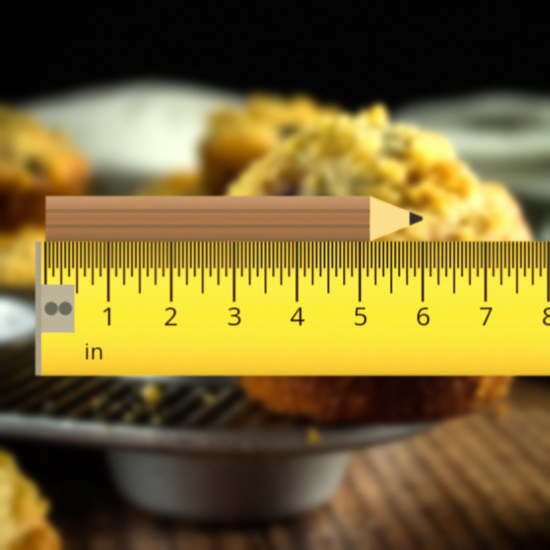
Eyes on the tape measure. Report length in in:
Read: 6 in
